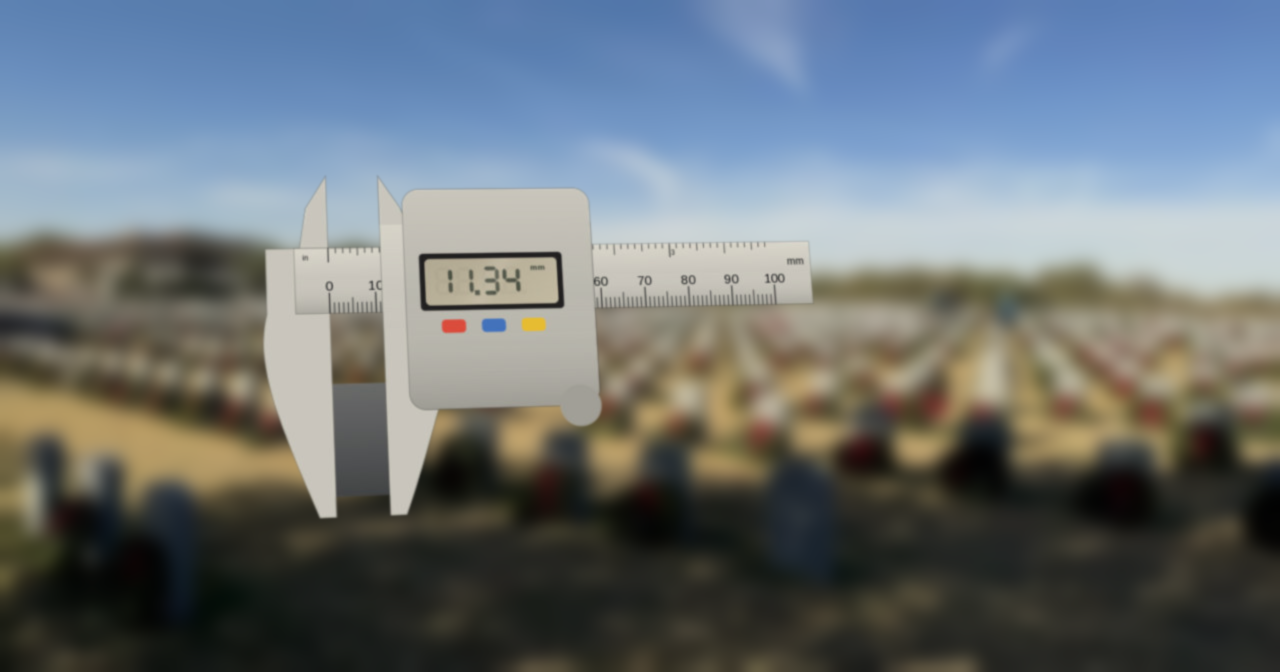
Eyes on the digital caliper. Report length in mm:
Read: 11.34 mm
